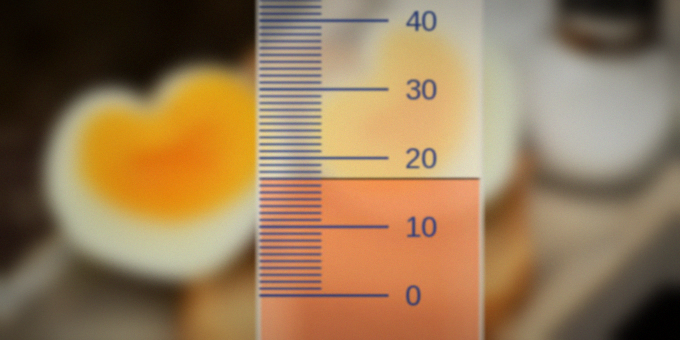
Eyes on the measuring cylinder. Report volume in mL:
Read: 17 mL
